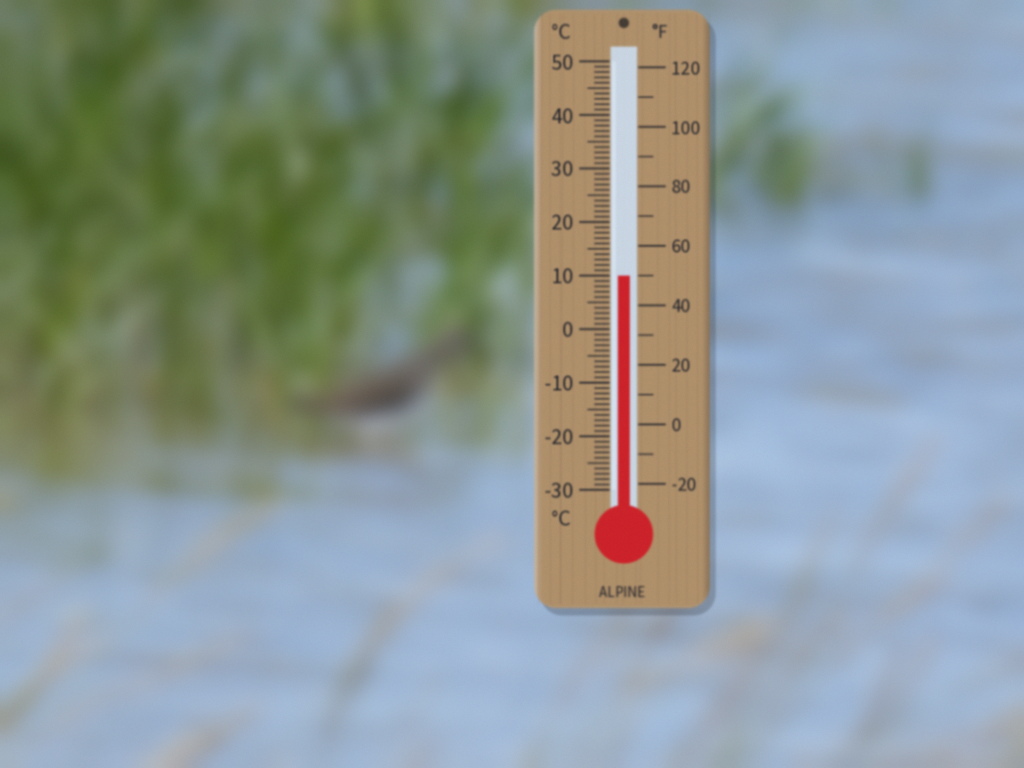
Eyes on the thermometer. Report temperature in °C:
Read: 10 °C
